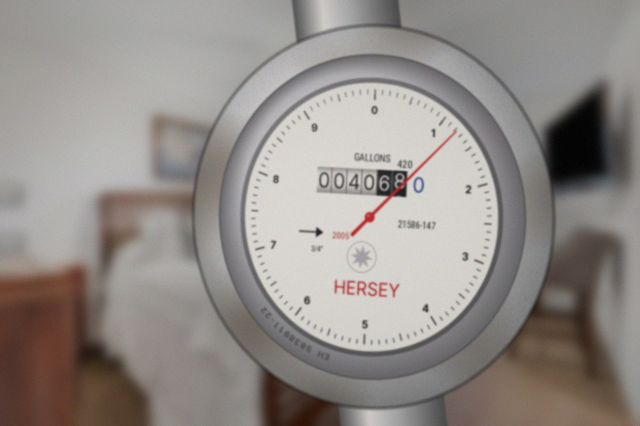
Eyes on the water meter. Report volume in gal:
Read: 40681.2 gal
